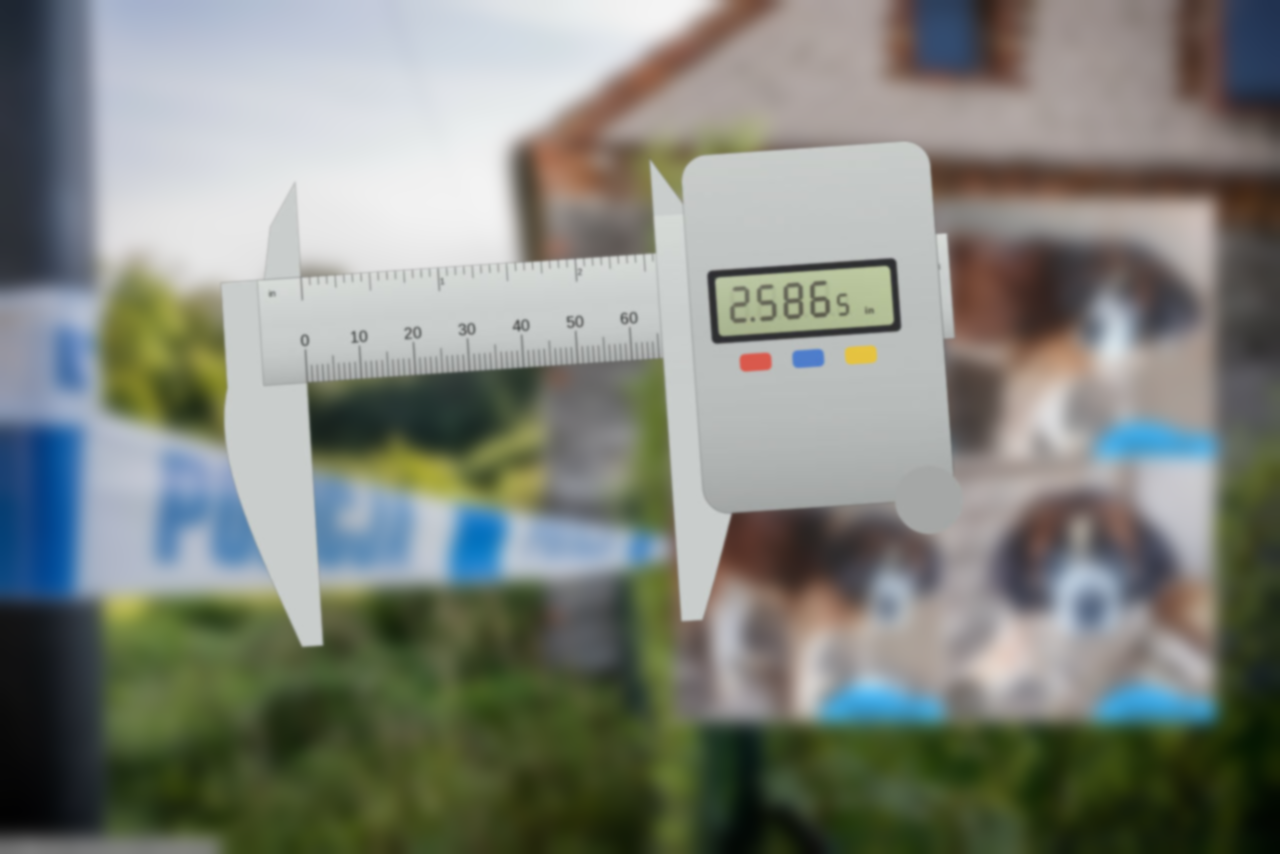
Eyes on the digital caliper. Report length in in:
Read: 2.5865 in
